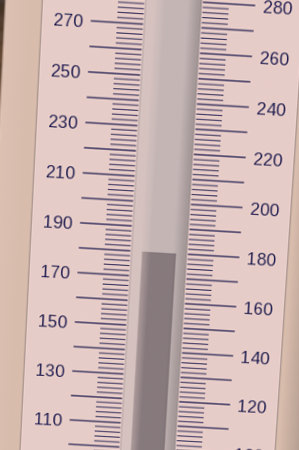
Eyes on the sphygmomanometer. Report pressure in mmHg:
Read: 180 mmHg
